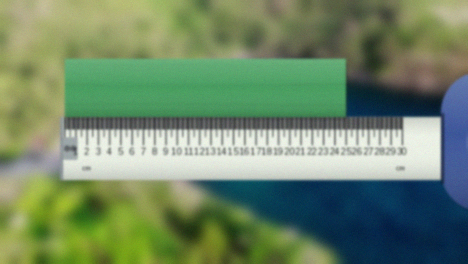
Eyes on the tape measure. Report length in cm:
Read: 25 cm
